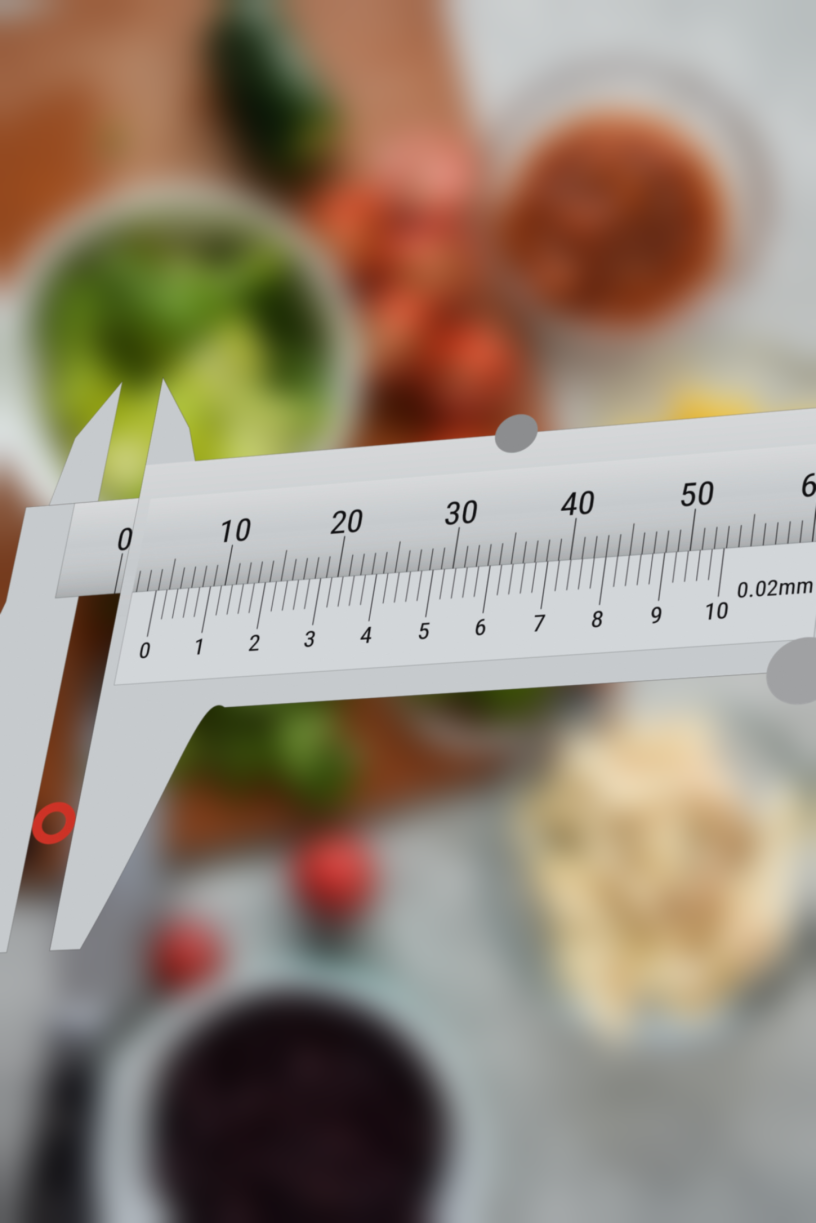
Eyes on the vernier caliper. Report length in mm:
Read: 3.8 mm
